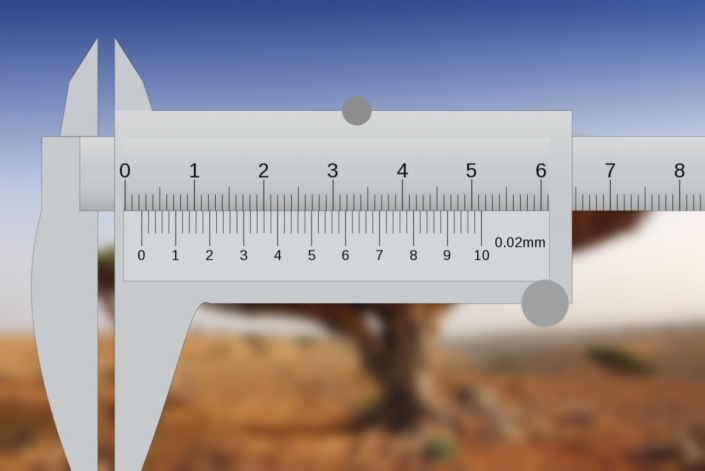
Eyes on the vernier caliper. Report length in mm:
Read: 2.4 mm
